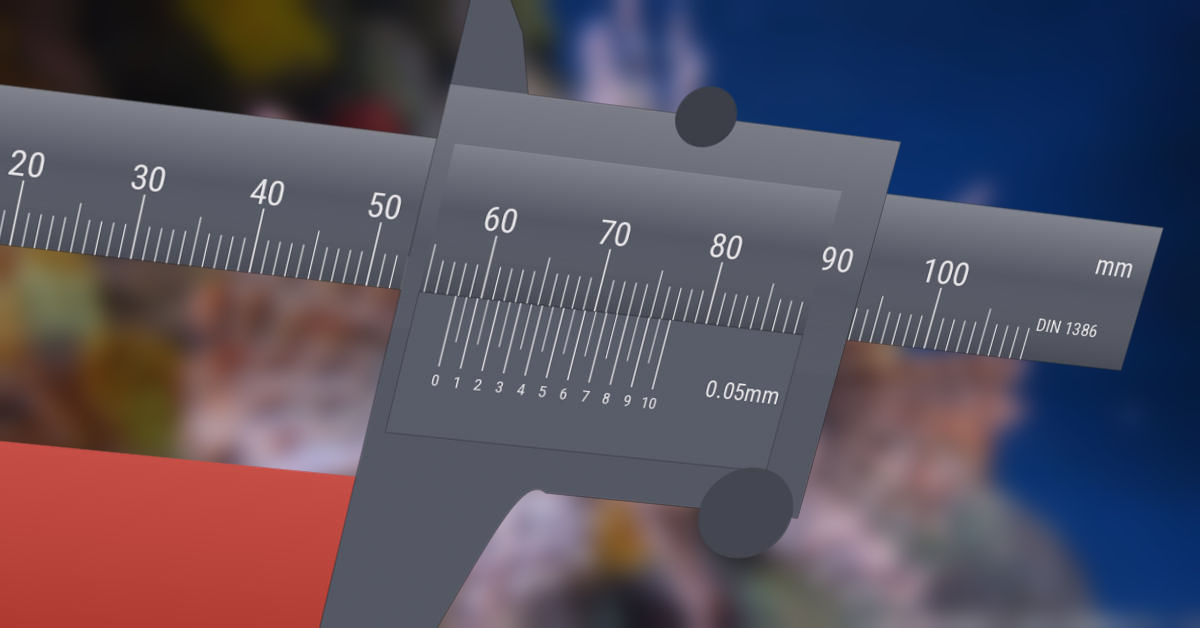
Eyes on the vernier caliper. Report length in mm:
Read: 57.8 mm
